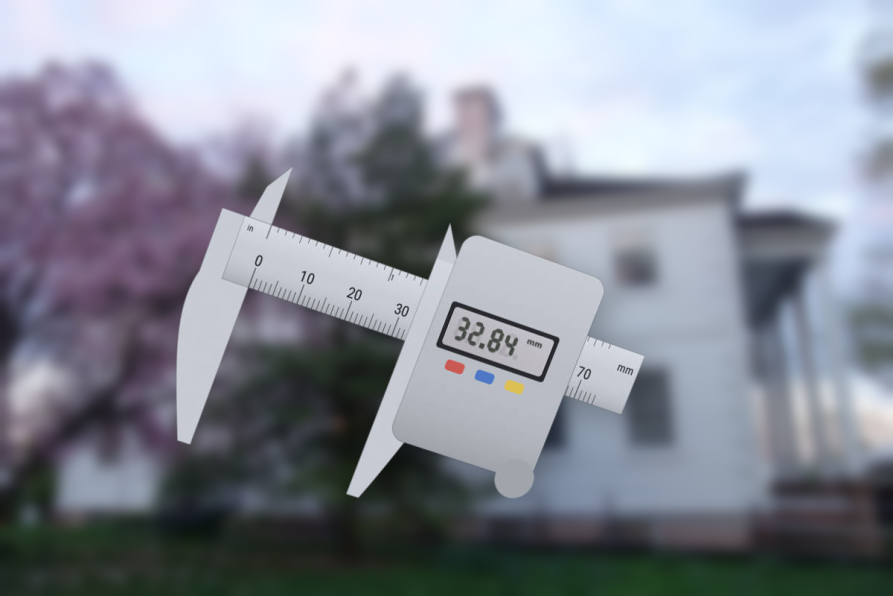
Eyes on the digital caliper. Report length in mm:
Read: 32.84 mm
